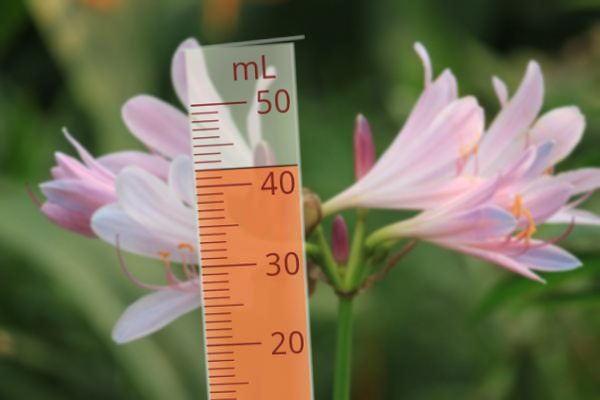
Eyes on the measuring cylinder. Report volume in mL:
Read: 42 mL
